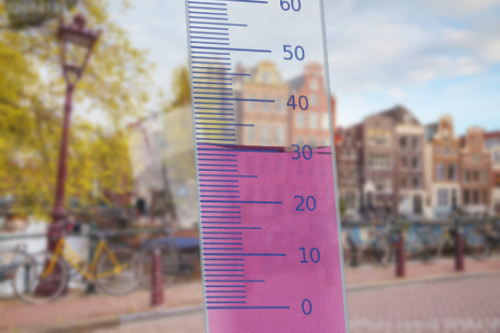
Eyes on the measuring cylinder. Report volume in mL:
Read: 30 mL
